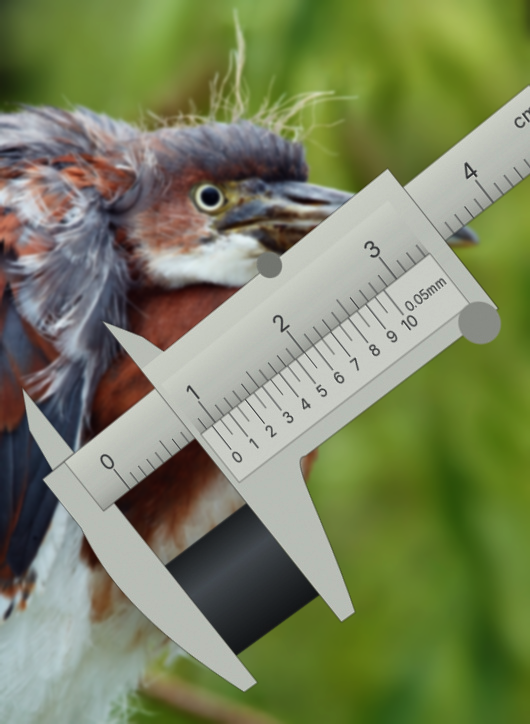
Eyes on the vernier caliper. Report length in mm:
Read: 9.6 mm
